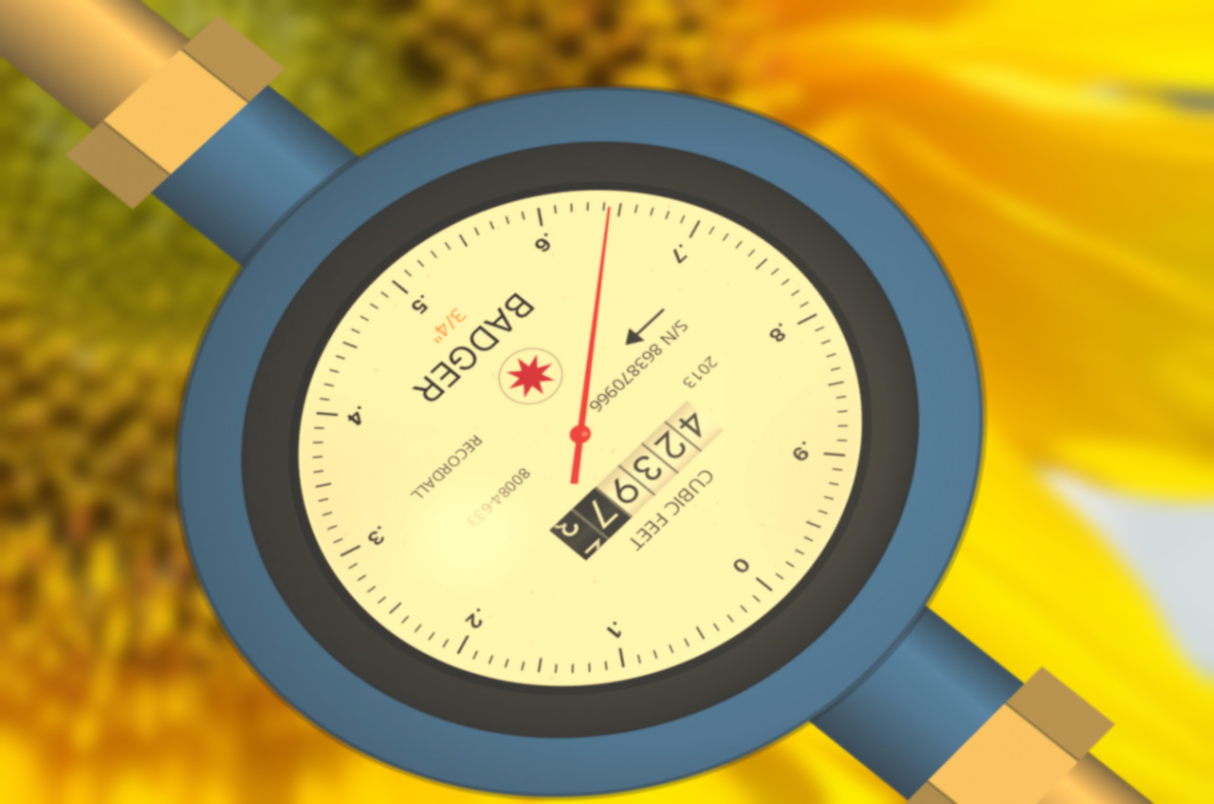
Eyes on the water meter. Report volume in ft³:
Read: 423972.64 ft³
